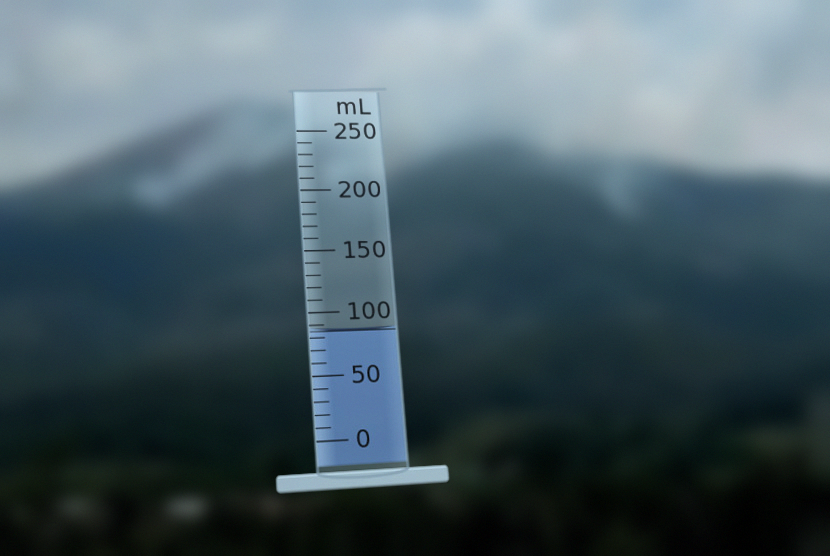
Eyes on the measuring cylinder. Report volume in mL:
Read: 85 mL
